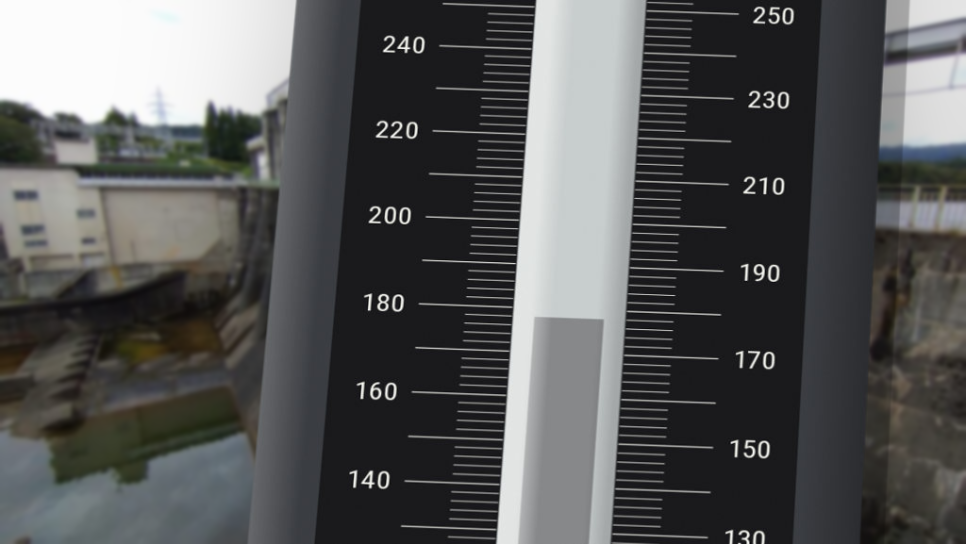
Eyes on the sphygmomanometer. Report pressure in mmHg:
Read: 178 mmHg
